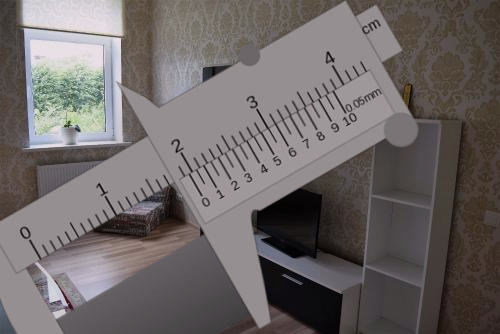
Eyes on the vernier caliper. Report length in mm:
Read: 19.6 mm
